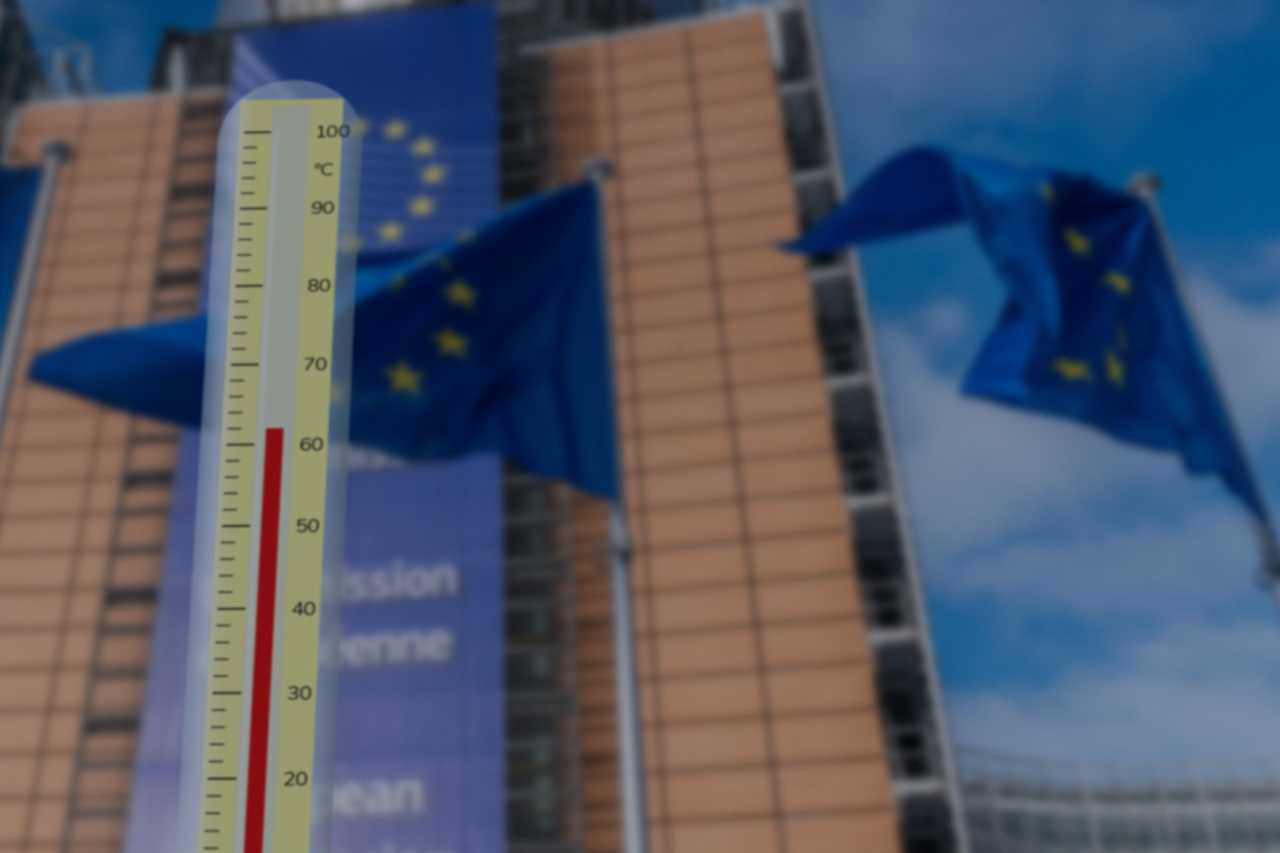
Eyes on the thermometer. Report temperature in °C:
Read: 62 °C
